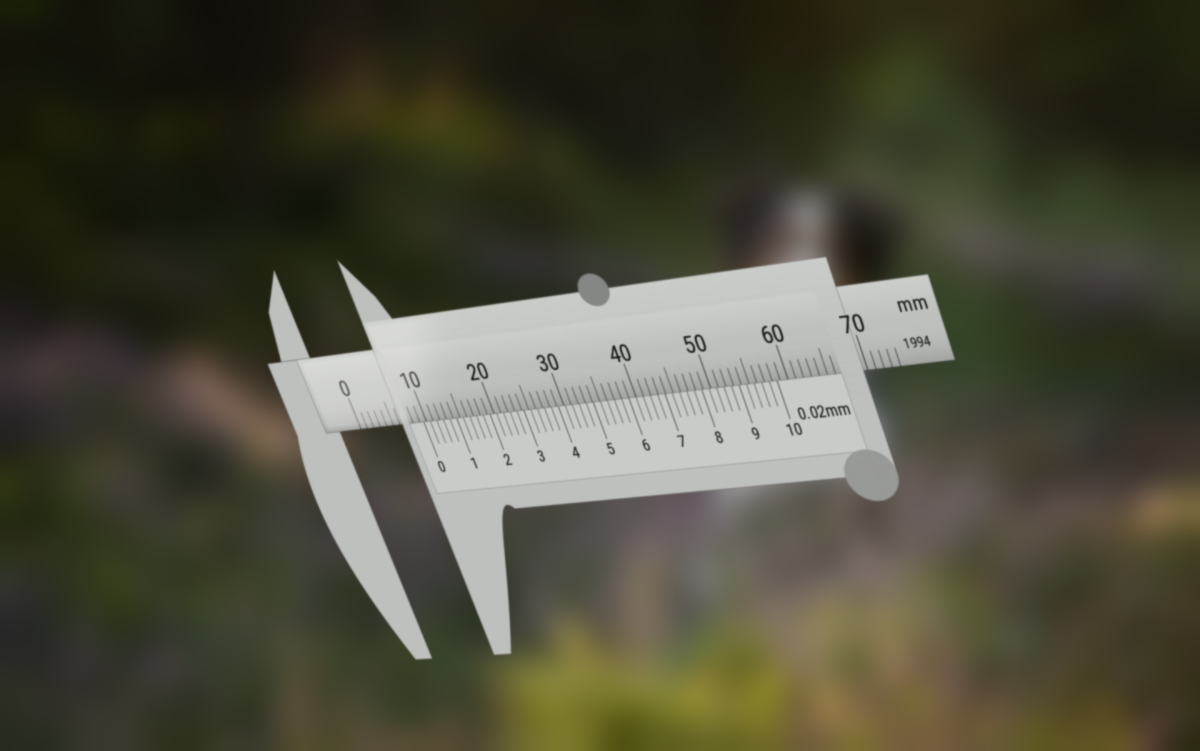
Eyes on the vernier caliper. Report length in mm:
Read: 9.6 mm
